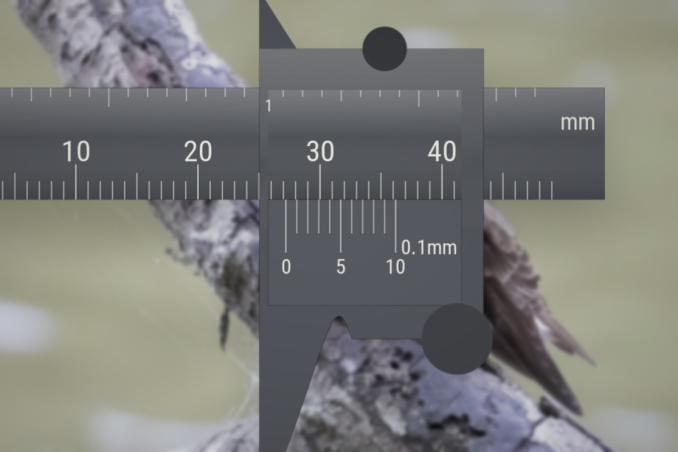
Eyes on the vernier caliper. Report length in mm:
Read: 27.2 mm
